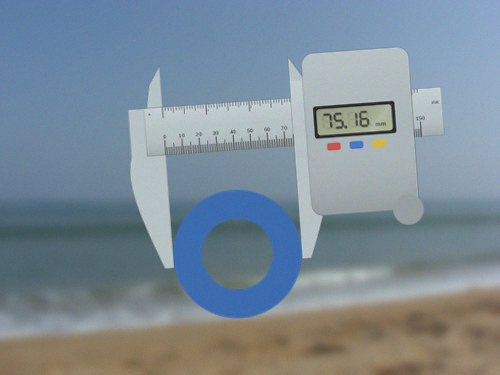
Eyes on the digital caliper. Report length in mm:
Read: 75.16 mm
